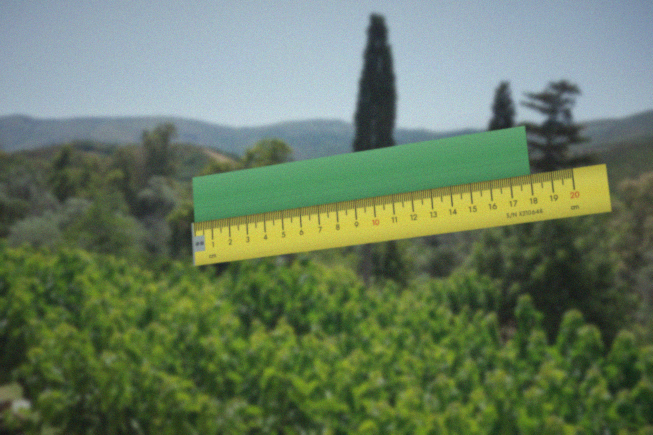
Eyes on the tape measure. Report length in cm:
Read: 18 cm
